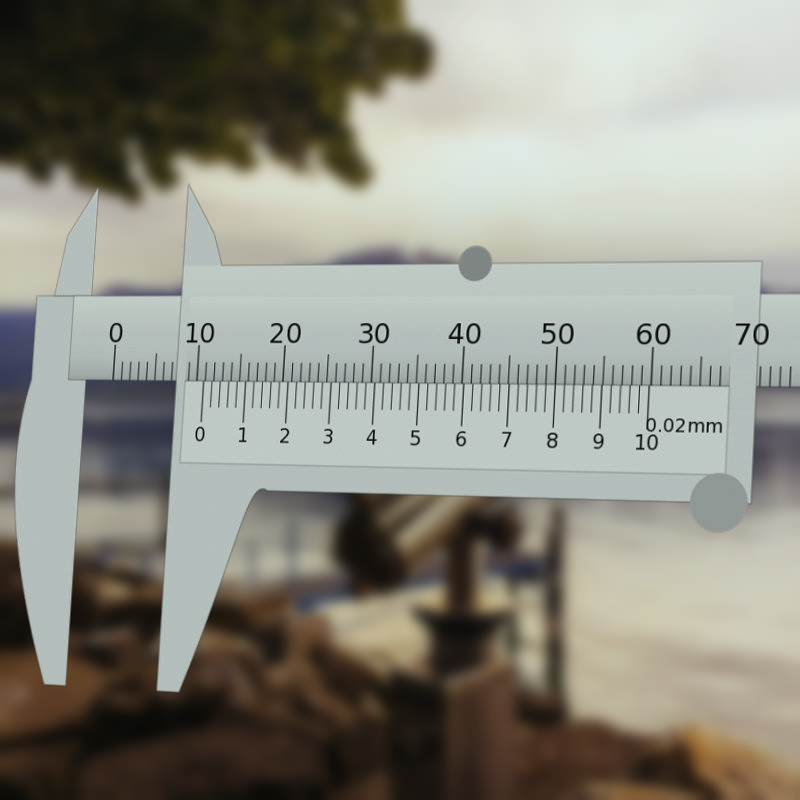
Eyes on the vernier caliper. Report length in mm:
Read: 10.8 mm
